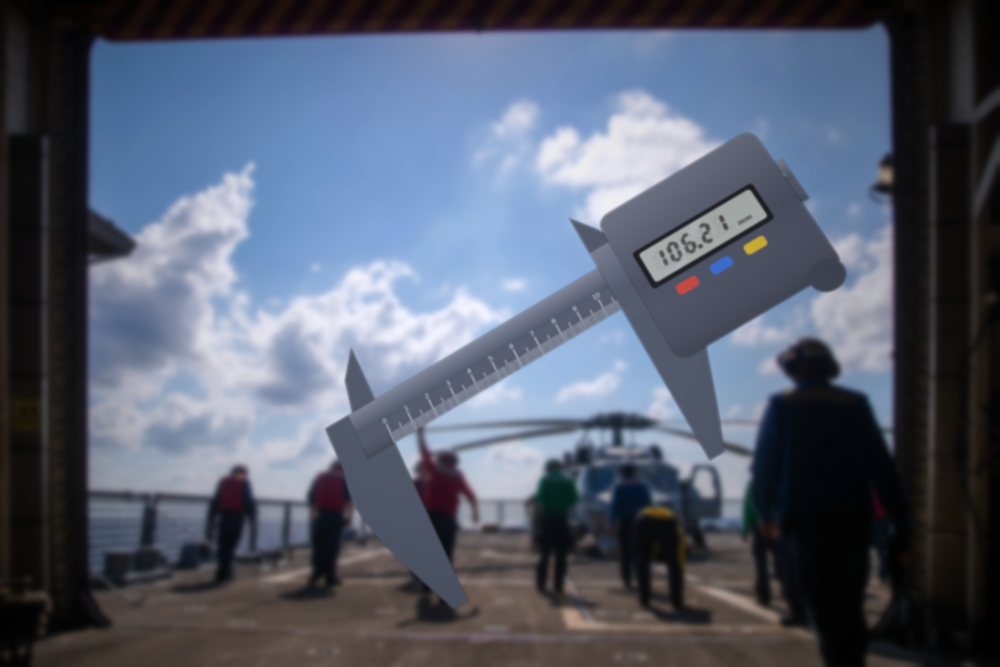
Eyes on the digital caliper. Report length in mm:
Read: 106.21 mm
